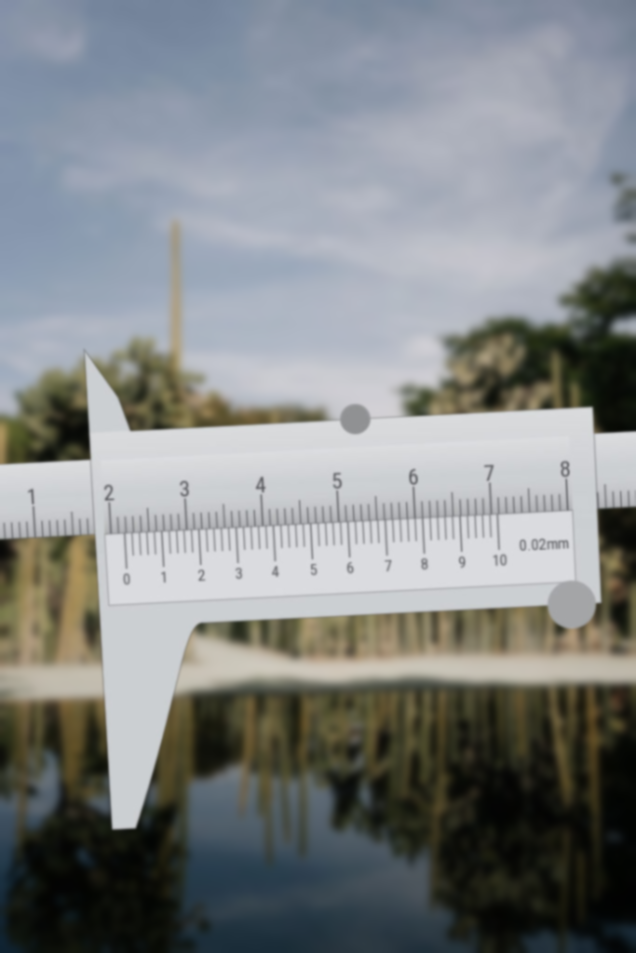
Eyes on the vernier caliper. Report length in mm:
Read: 21.8 mm
